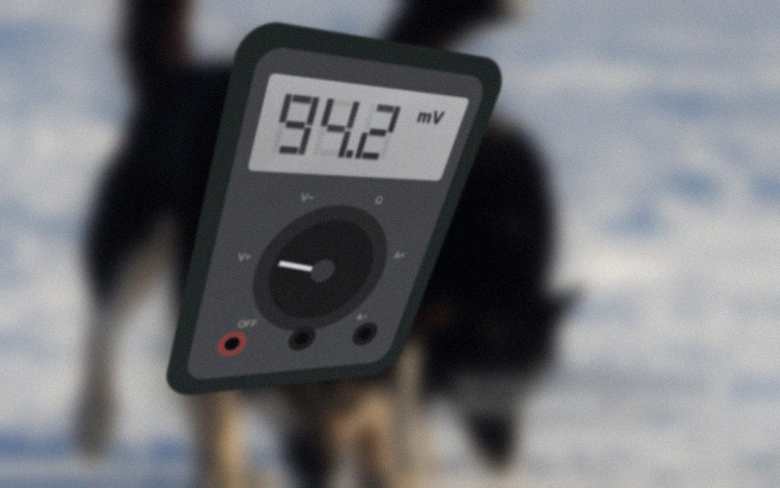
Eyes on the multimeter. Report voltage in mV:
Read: 94.2 mV
